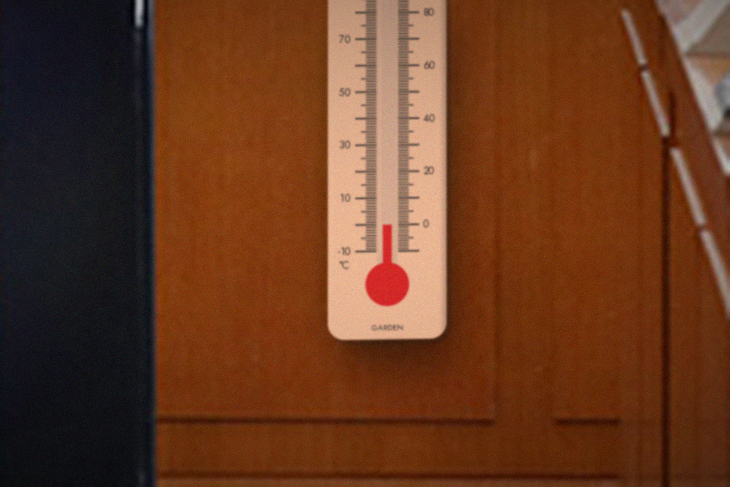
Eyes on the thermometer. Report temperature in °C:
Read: 0 °C
